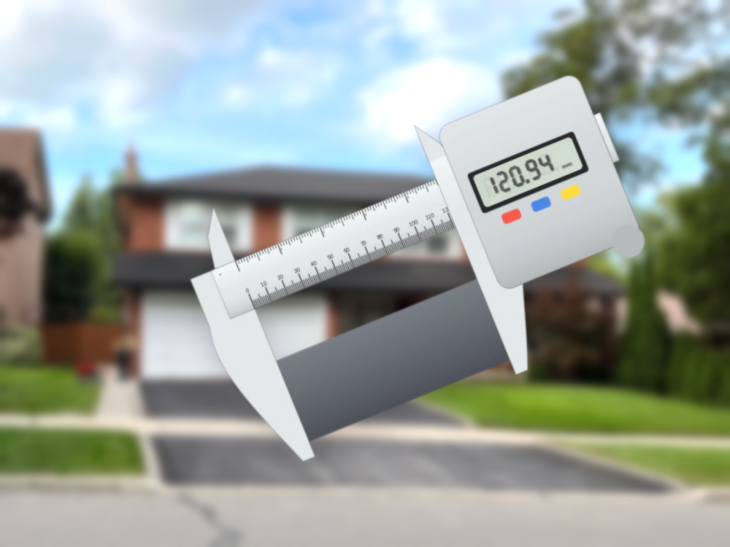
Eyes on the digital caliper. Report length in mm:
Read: 120.94 mm
